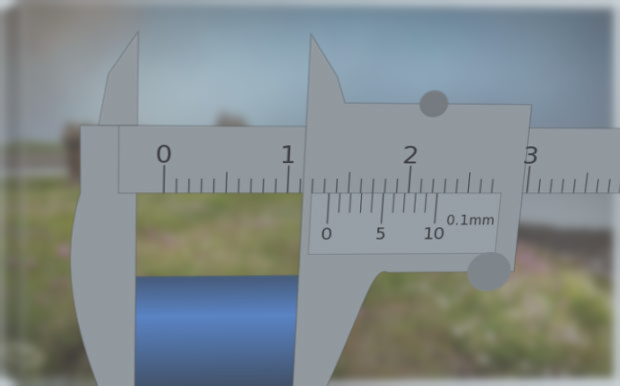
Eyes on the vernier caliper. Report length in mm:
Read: 13.4 mm
